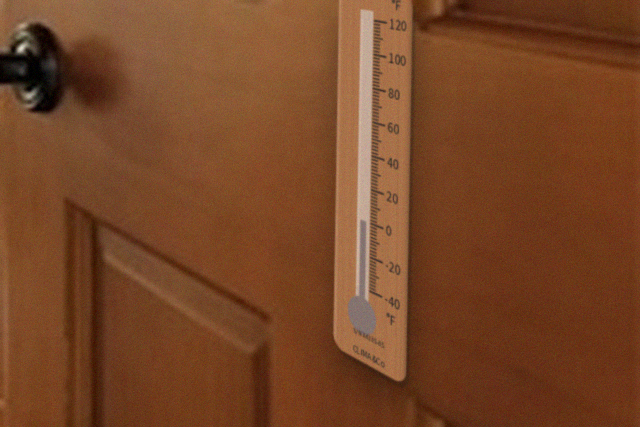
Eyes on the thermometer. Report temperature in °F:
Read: 0 °F
